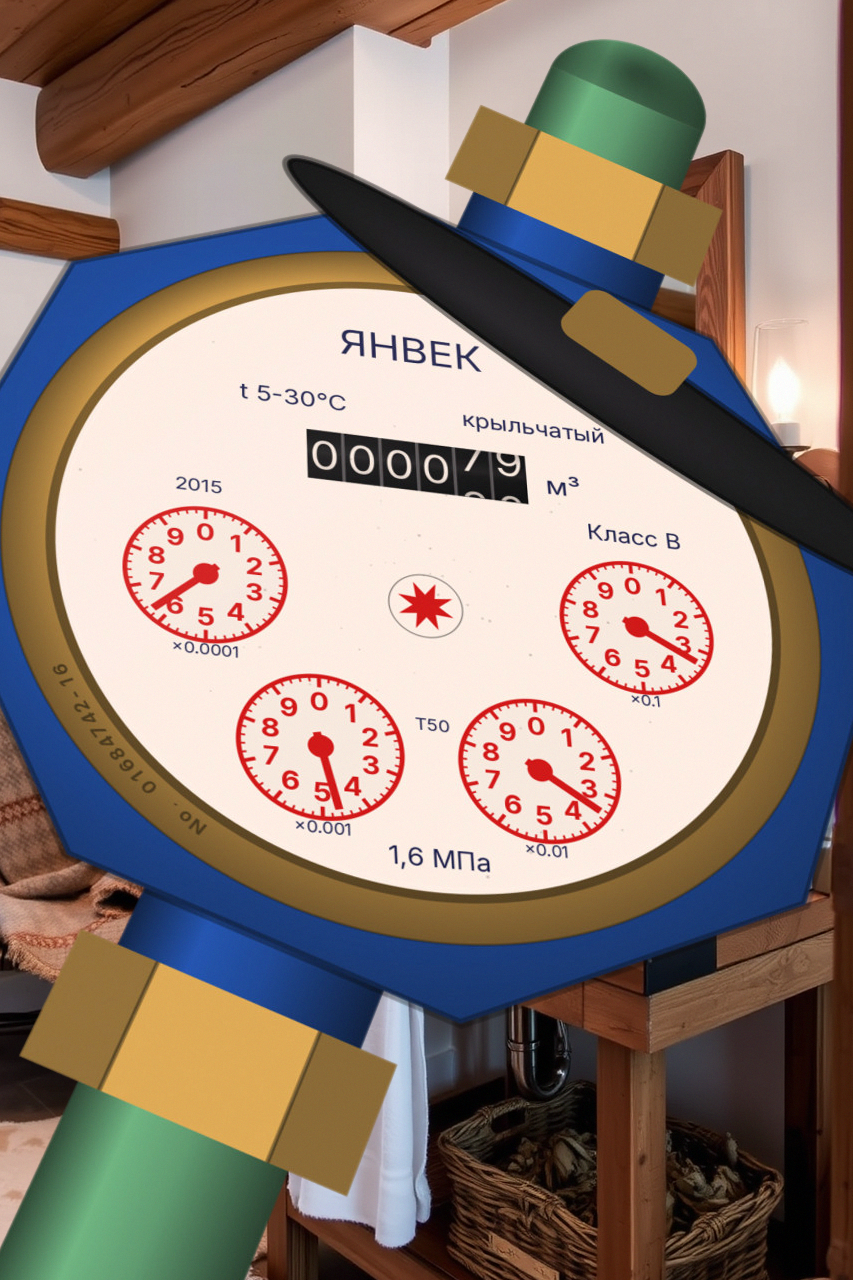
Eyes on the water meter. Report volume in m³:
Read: 79.3346 m³
